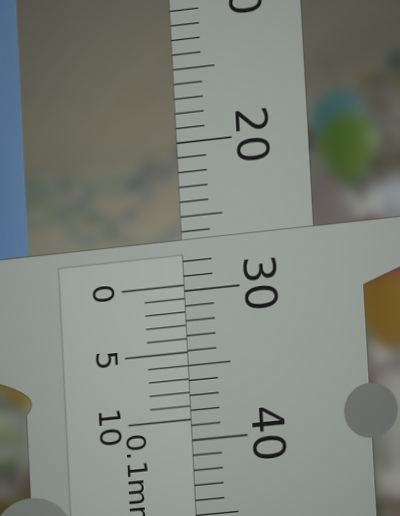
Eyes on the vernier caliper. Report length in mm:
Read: 29.6 mm
